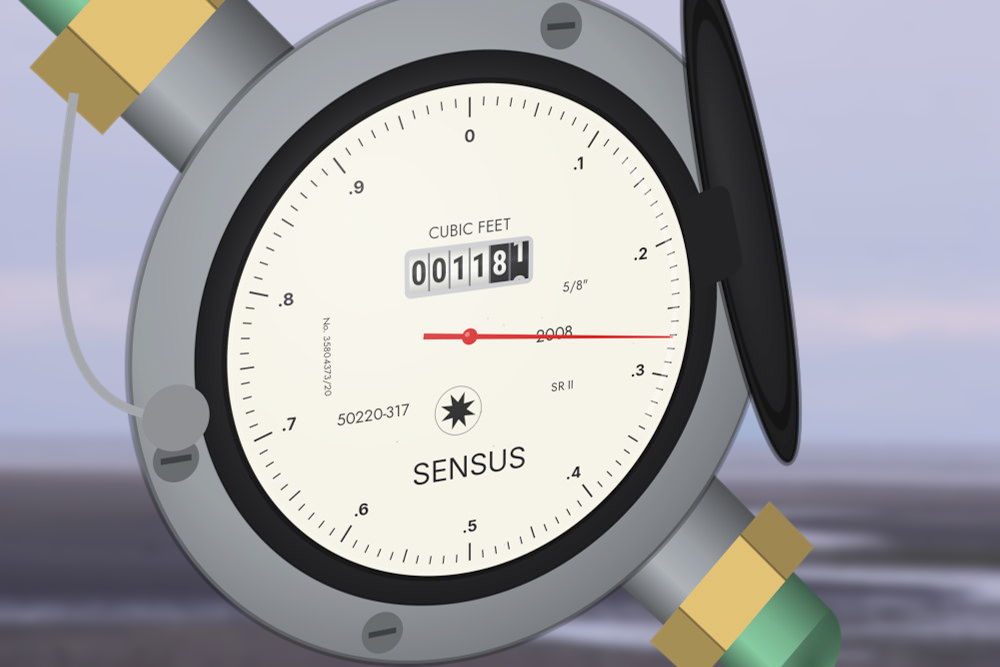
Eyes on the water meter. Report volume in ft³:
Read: 1181.27 ft³
